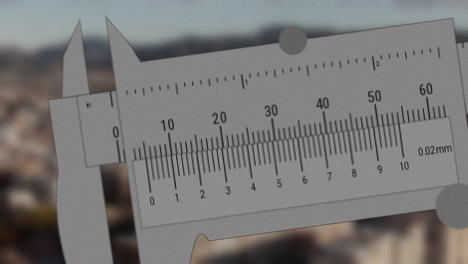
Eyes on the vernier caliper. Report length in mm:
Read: 5.0 mm
